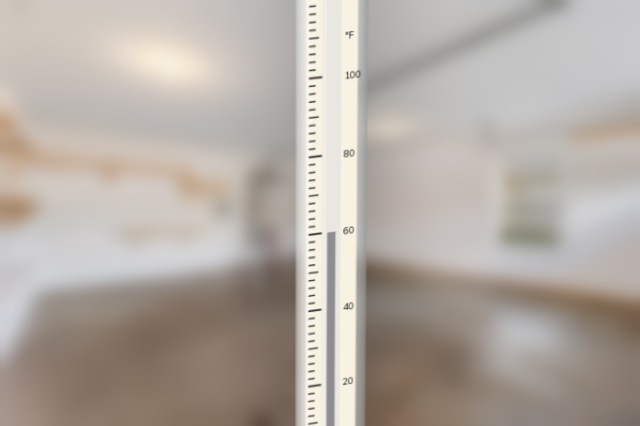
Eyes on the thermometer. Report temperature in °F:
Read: 60 °F
